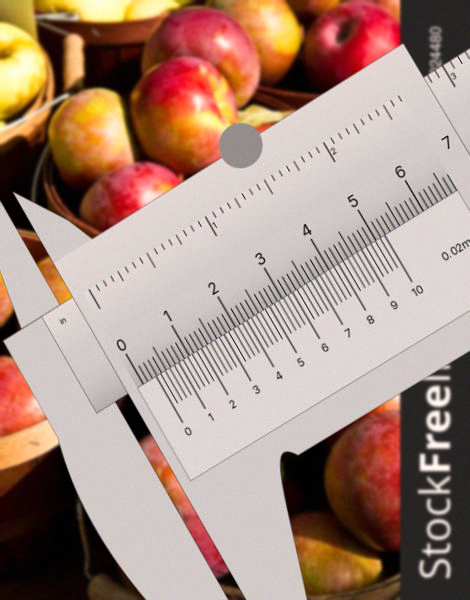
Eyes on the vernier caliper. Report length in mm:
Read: 2.8 mm
